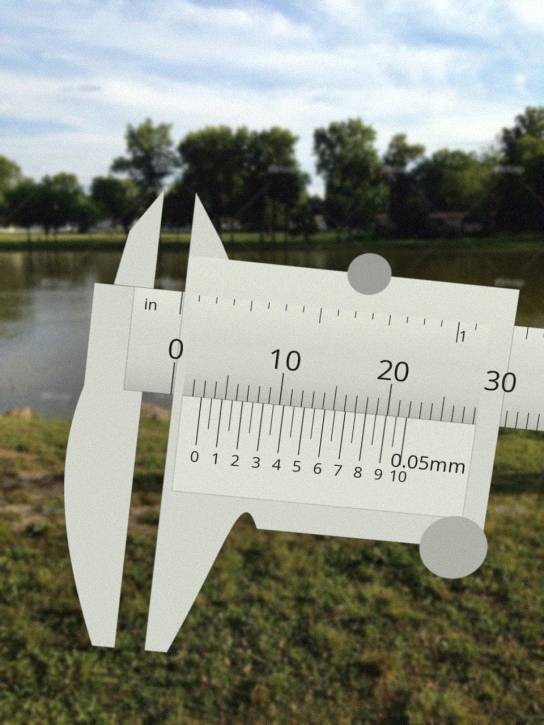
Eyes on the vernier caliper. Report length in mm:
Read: 2.8 mm
